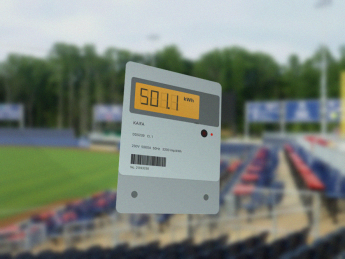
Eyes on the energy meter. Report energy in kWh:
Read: 501.1 kWh
